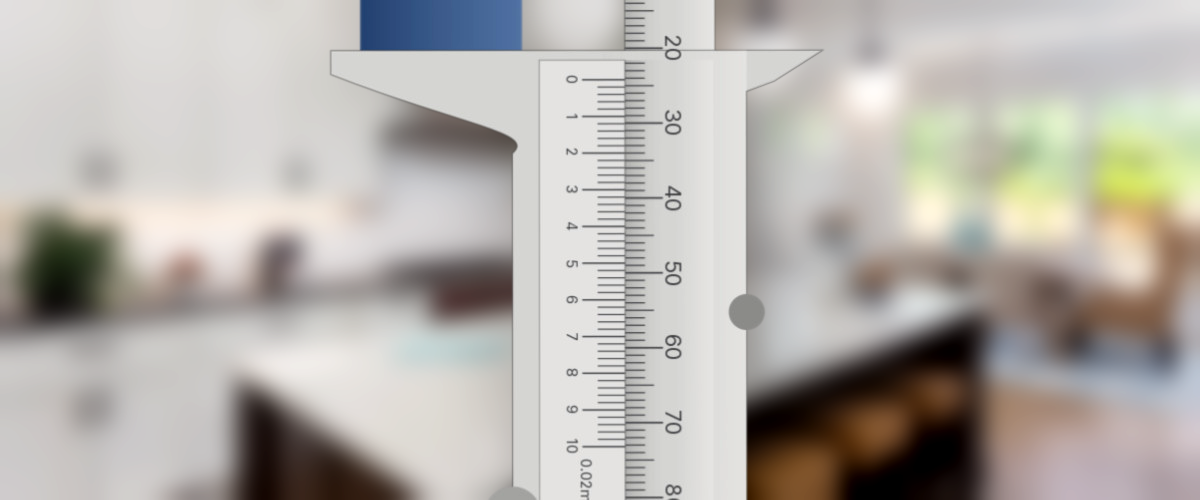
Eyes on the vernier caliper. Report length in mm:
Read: 24.2 mm
